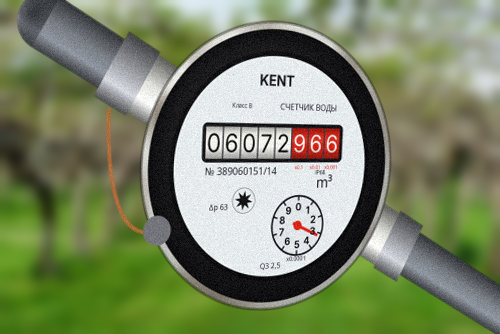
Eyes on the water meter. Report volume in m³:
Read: 6072.9663 m³
